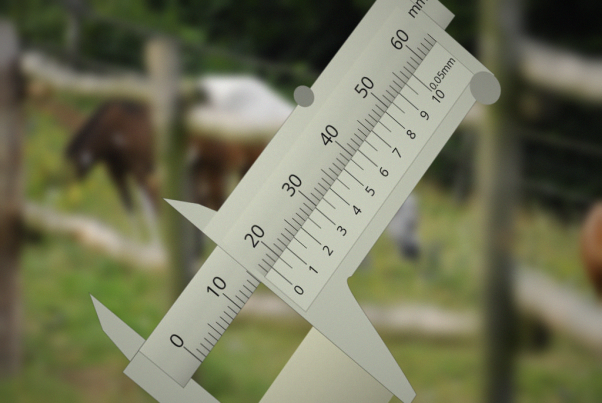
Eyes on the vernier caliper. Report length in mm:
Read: 18.0 mm
